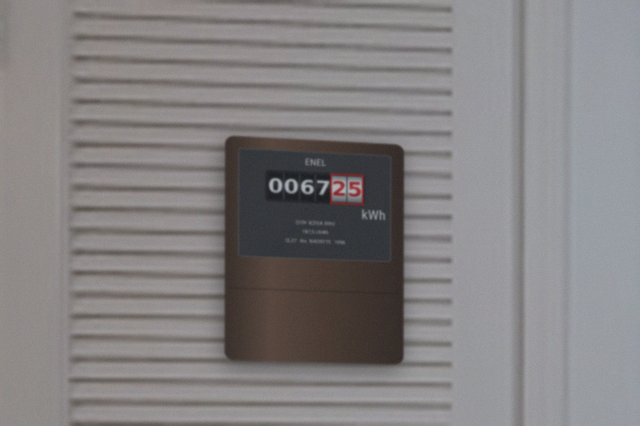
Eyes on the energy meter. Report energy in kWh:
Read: 67.25 kWh
